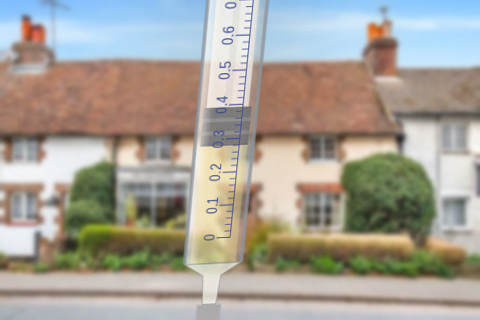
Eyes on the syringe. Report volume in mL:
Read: 0.28 mL
